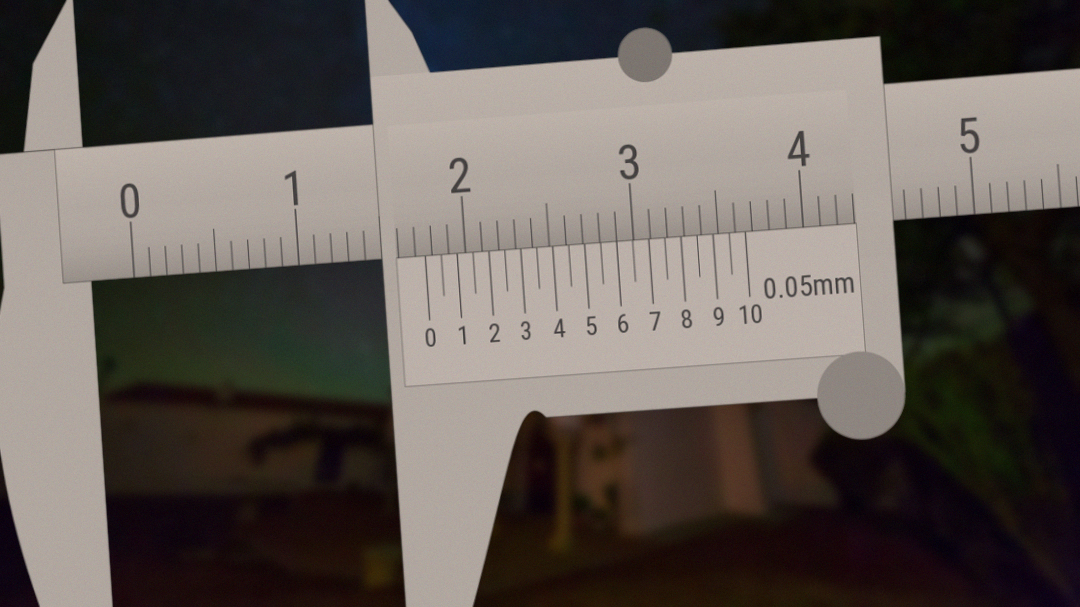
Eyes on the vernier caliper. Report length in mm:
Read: 17.6 mm
